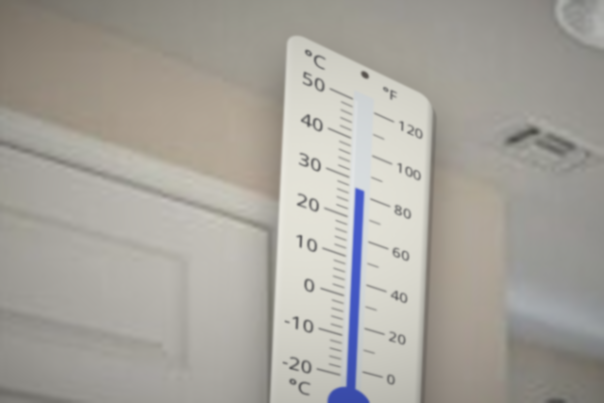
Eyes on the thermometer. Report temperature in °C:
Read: 28 °C
